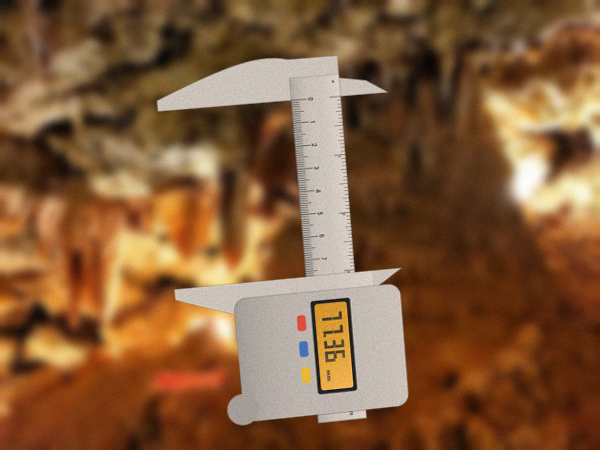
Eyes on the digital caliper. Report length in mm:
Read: 77.36 mm
